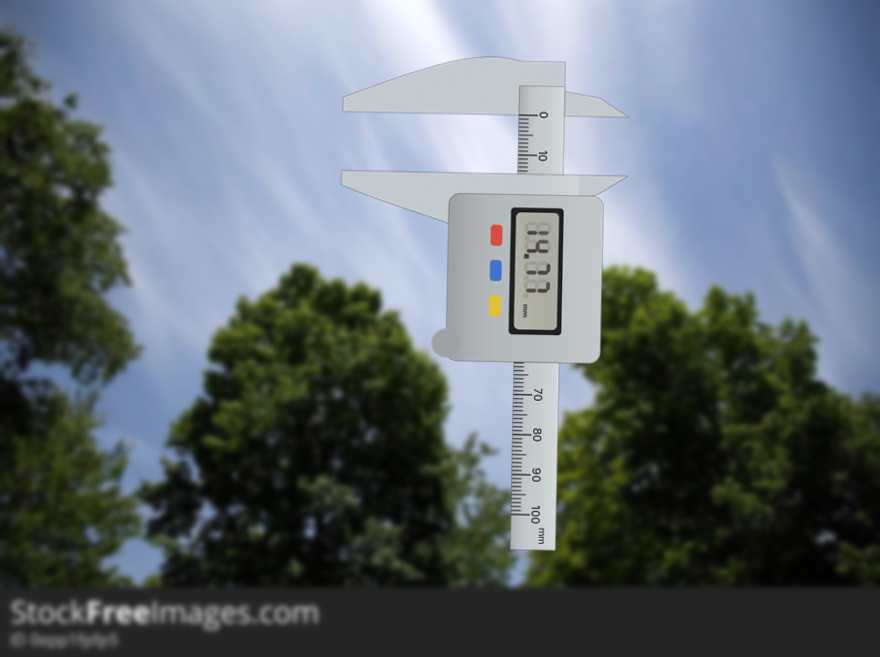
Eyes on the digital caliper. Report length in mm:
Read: 14.77 mm
